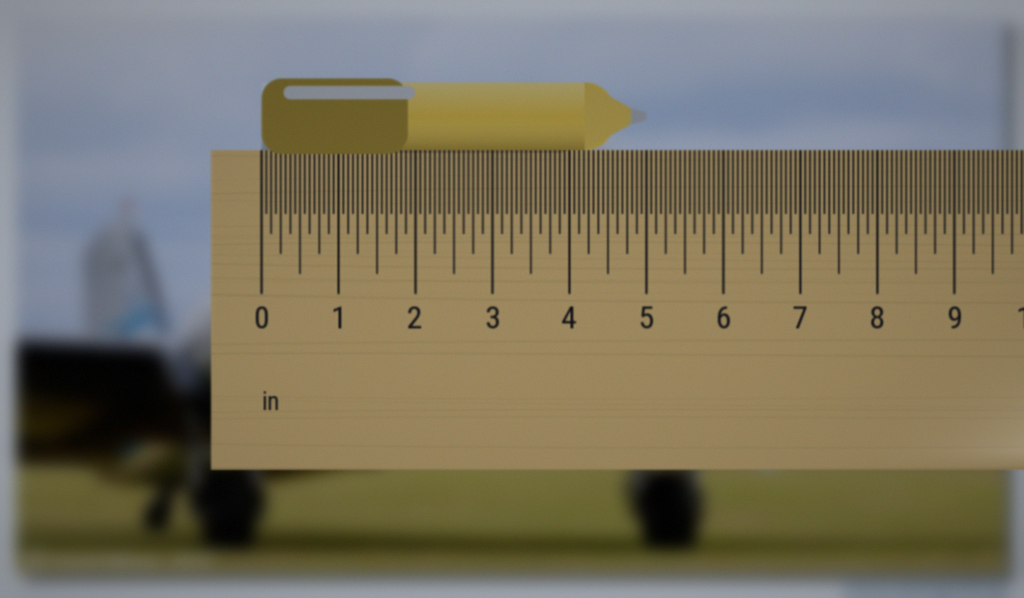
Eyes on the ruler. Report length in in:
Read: 5 in
